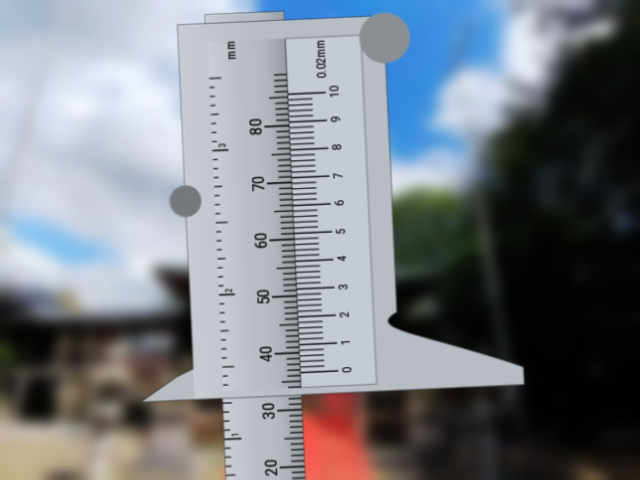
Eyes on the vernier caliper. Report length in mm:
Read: 36.5 mm
